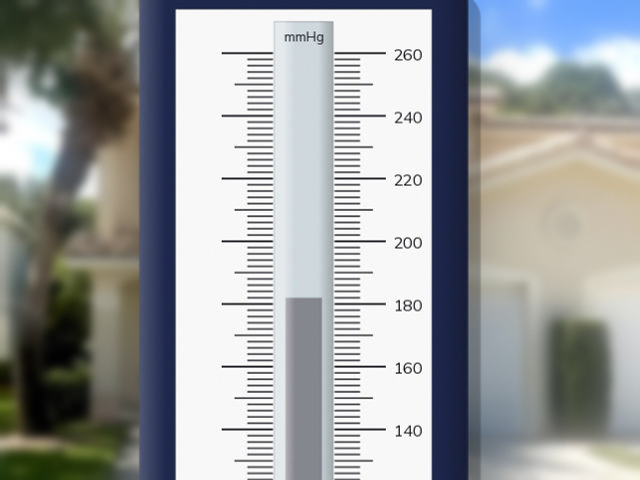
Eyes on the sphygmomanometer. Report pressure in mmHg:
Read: 182 mmHg
